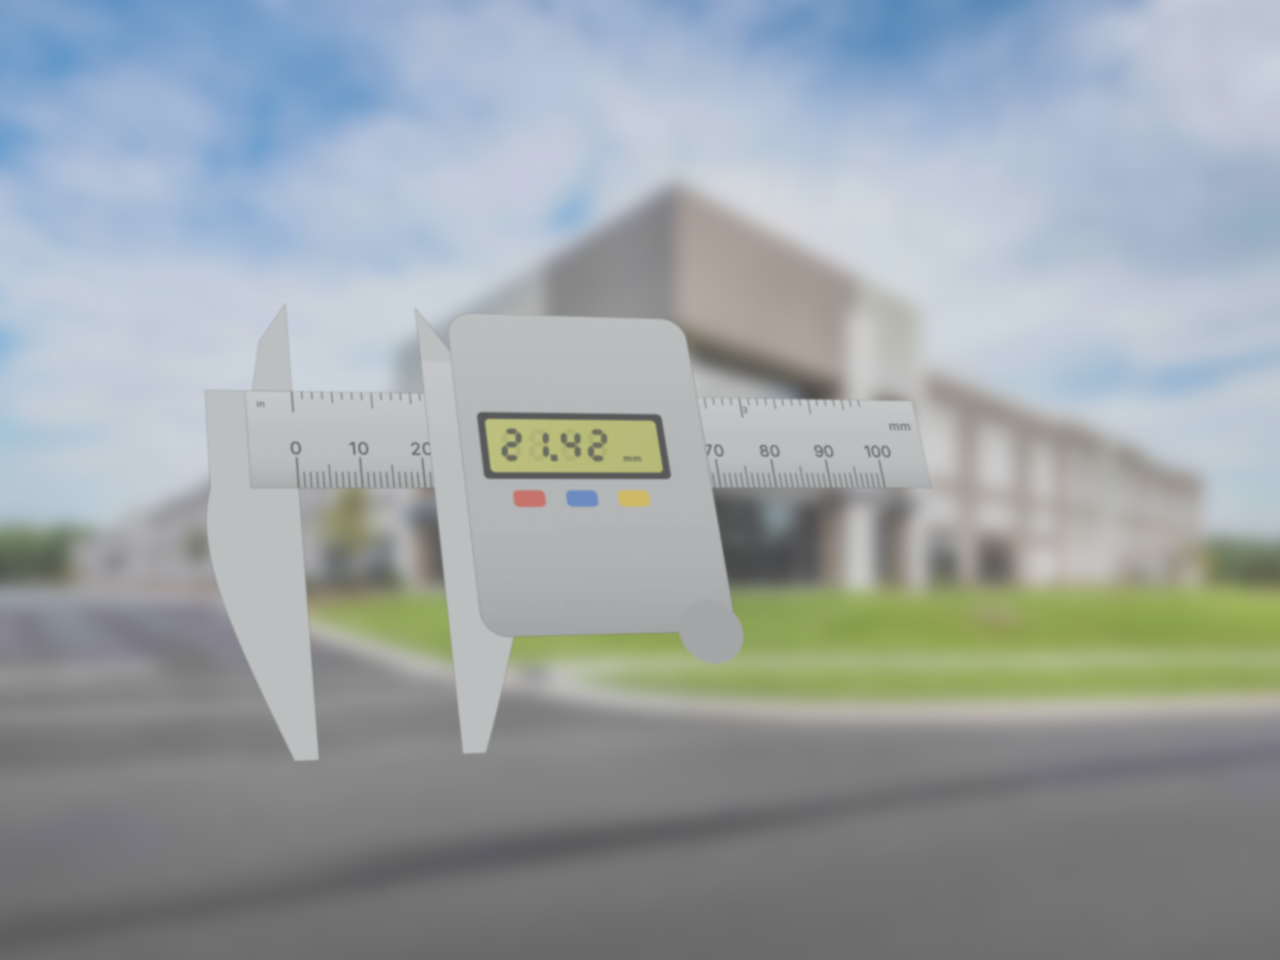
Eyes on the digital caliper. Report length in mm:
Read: 21.42 mm
